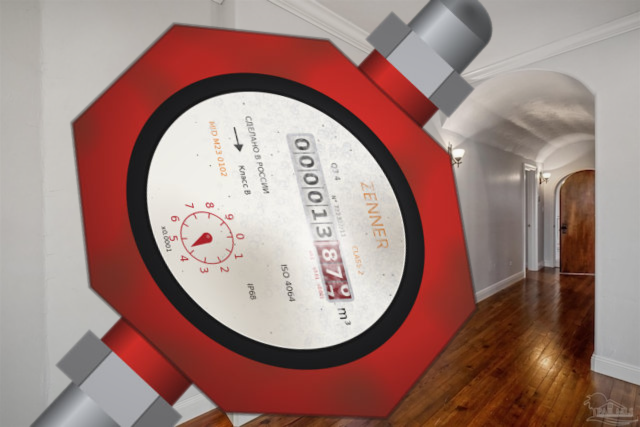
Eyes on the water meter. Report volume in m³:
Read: 13.8764 m³
